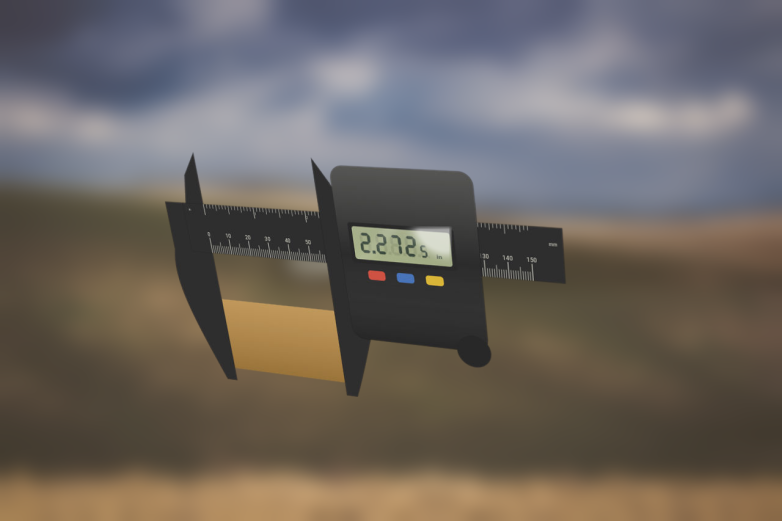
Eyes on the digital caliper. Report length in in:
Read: 2.2725 in
